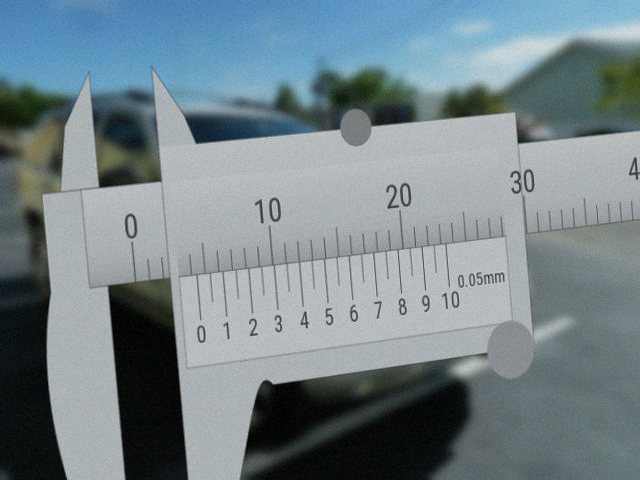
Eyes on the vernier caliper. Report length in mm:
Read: 4.4 mm
